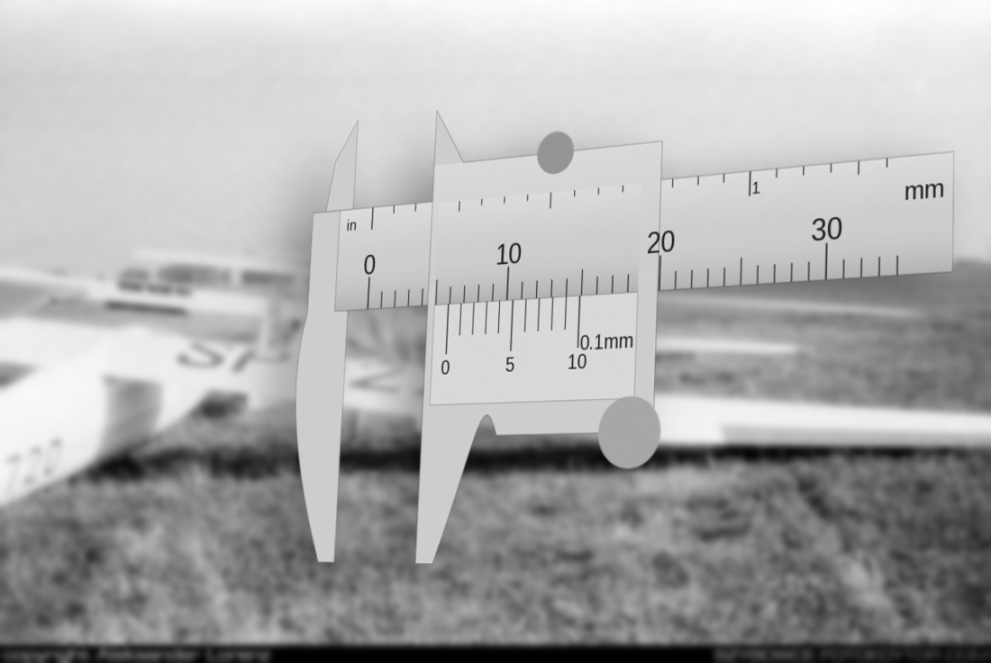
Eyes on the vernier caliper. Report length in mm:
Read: 5.9 mm
